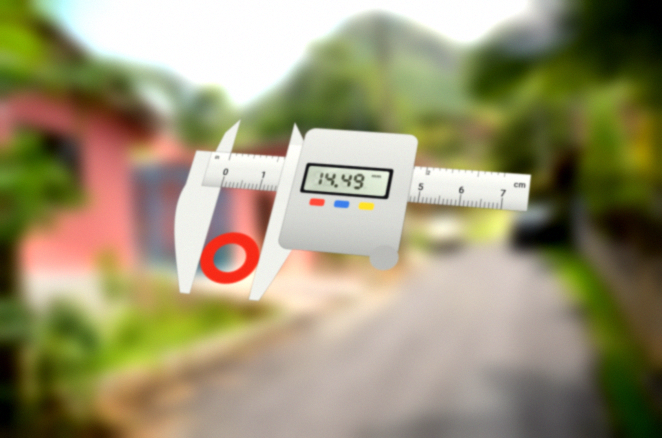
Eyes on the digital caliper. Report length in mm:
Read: 14.49 mm
